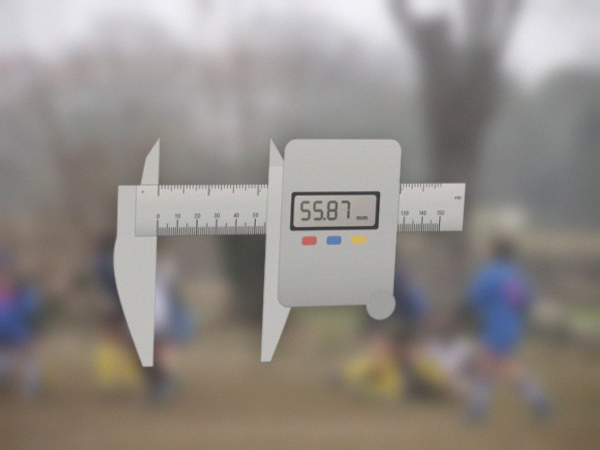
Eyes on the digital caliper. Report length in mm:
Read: 55.87 mm
